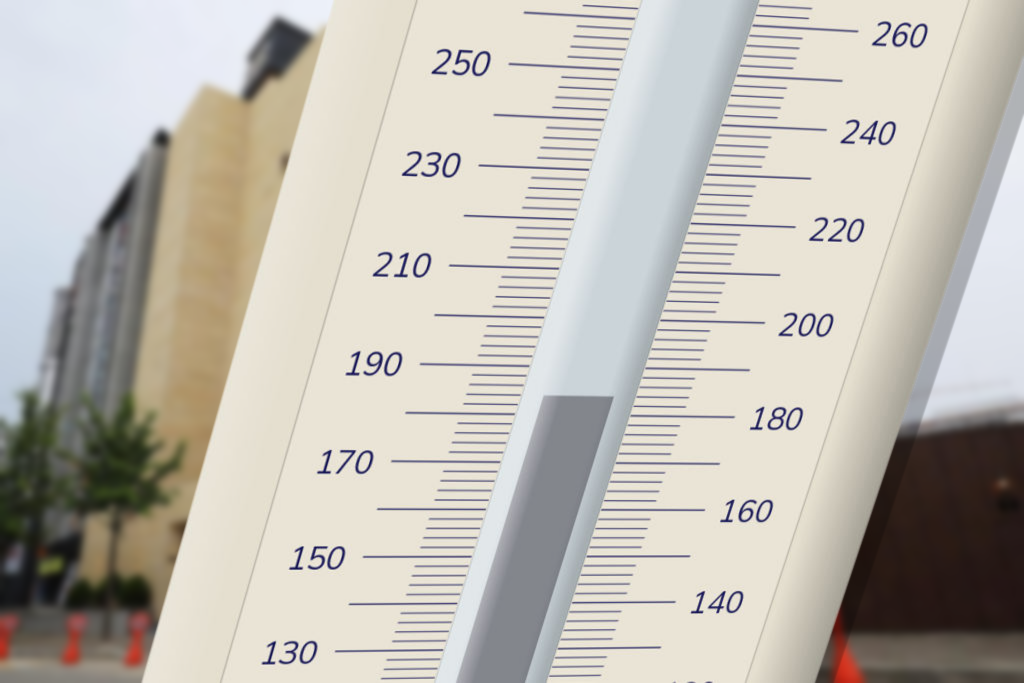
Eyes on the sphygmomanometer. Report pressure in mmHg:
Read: 184 mmHg
